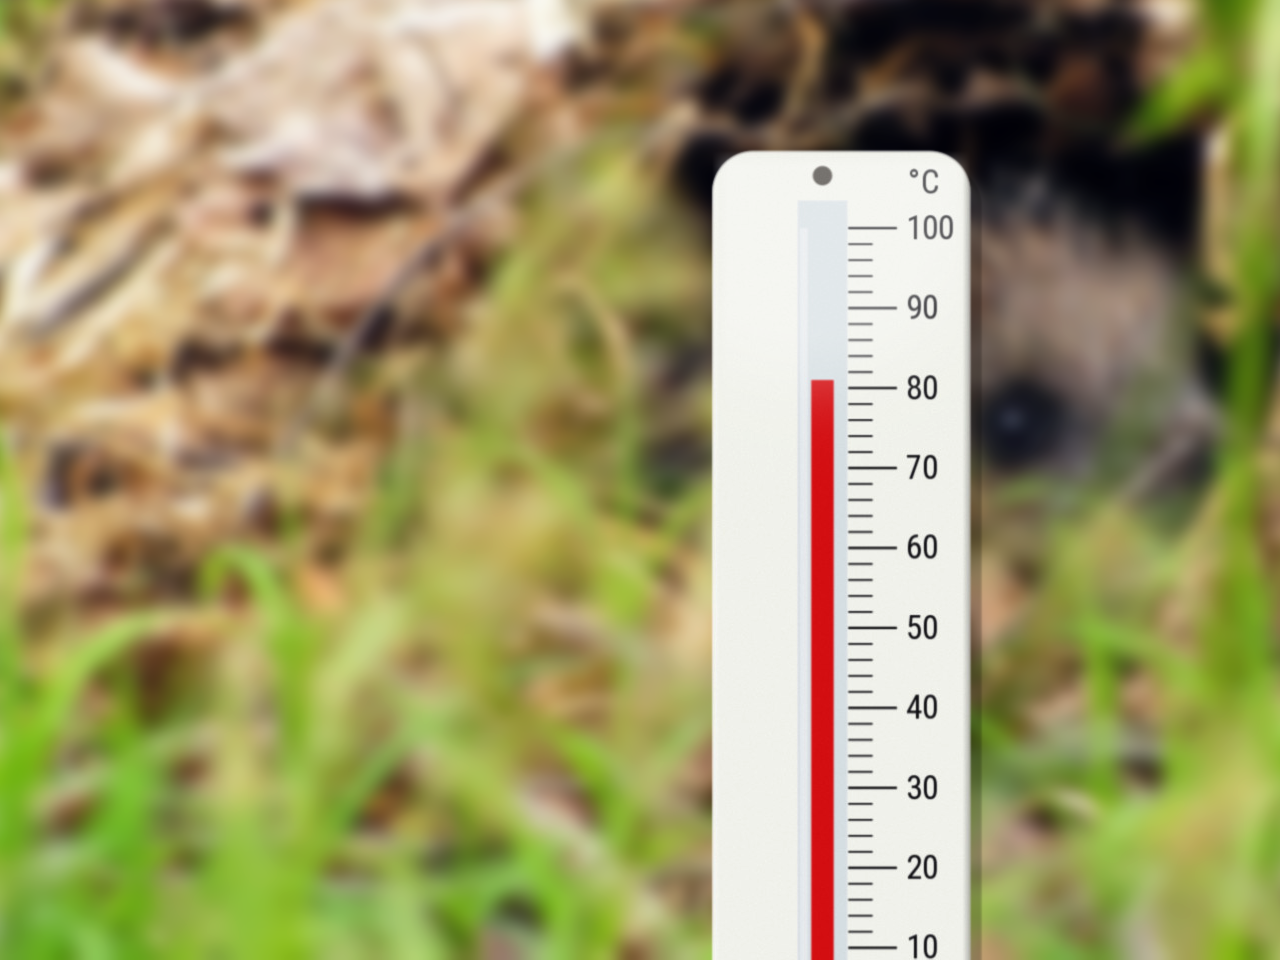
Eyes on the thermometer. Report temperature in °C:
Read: 81 °C
